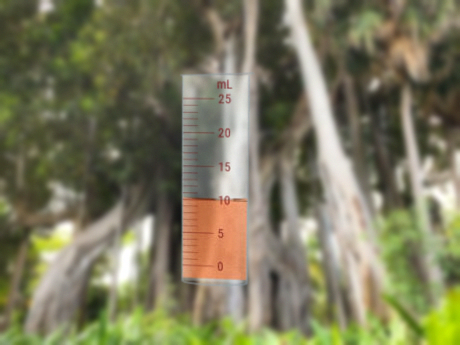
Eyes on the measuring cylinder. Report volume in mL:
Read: 10 mL
